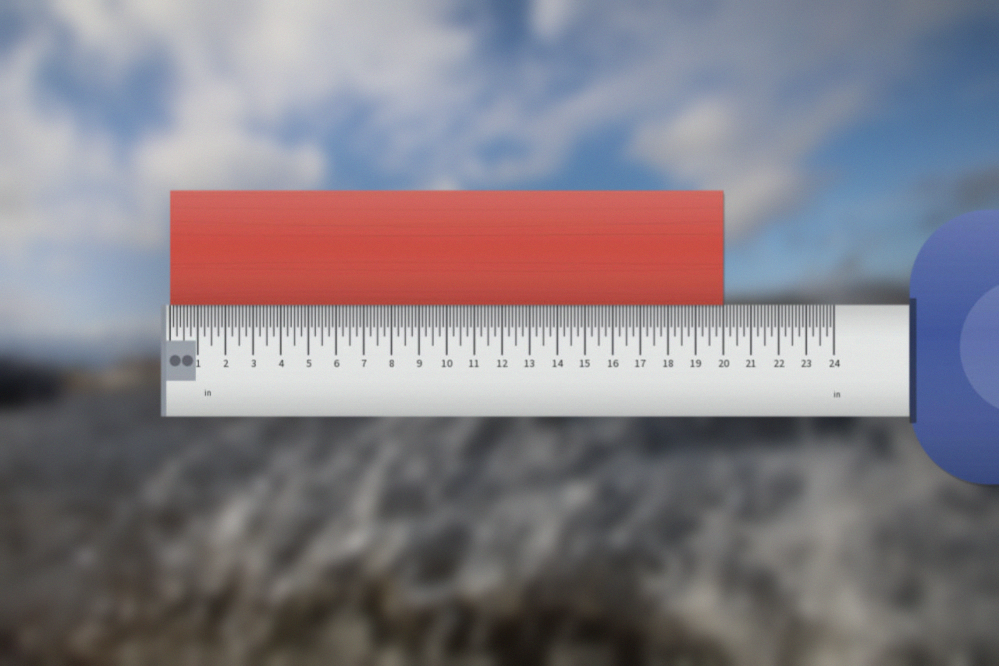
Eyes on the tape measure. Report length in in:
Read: 20 in
